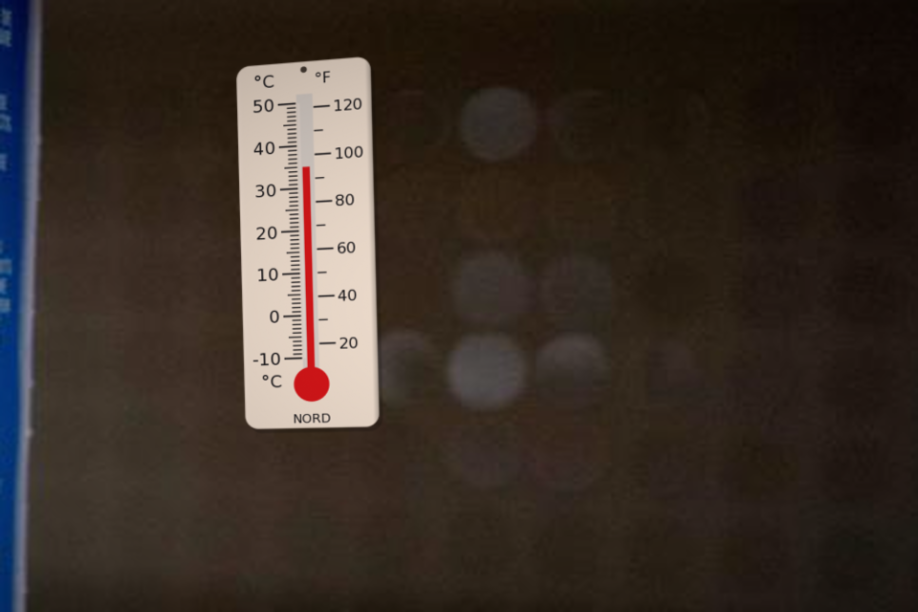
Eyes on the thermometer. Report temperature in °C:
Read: 35 °C
